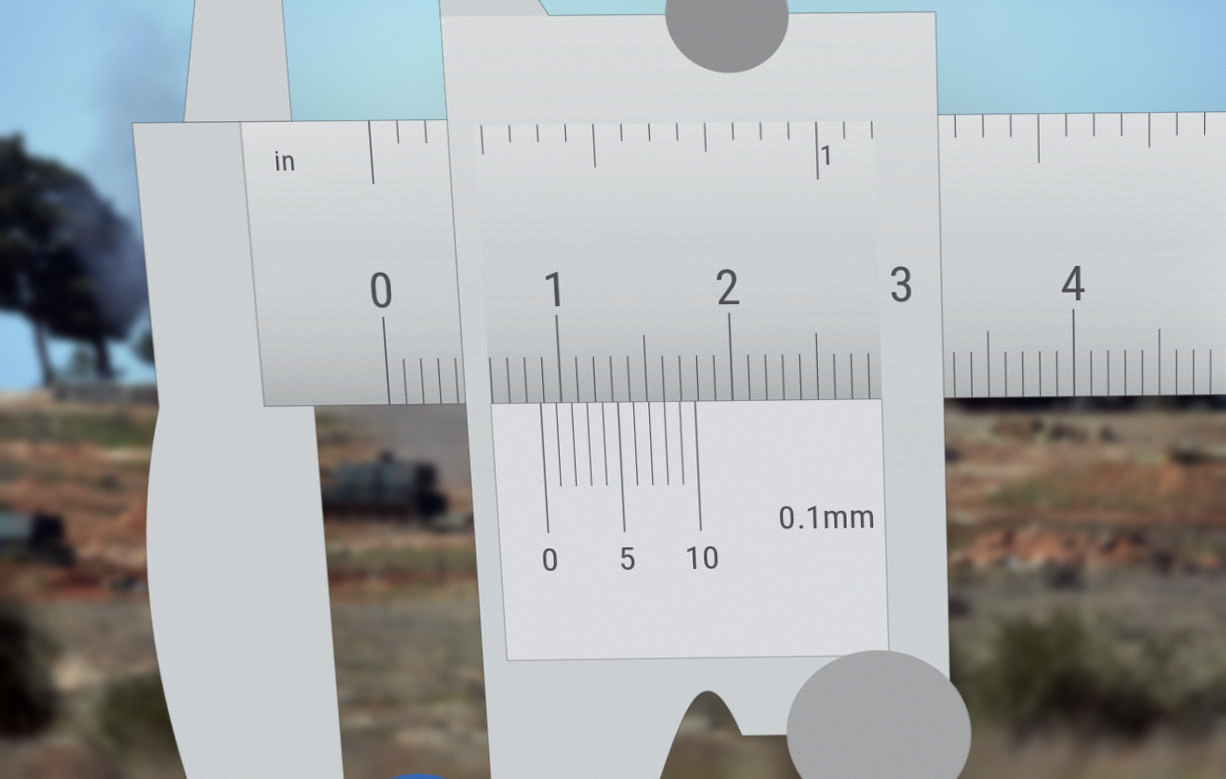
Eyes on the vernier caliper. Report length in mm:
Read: 8.8 mm
